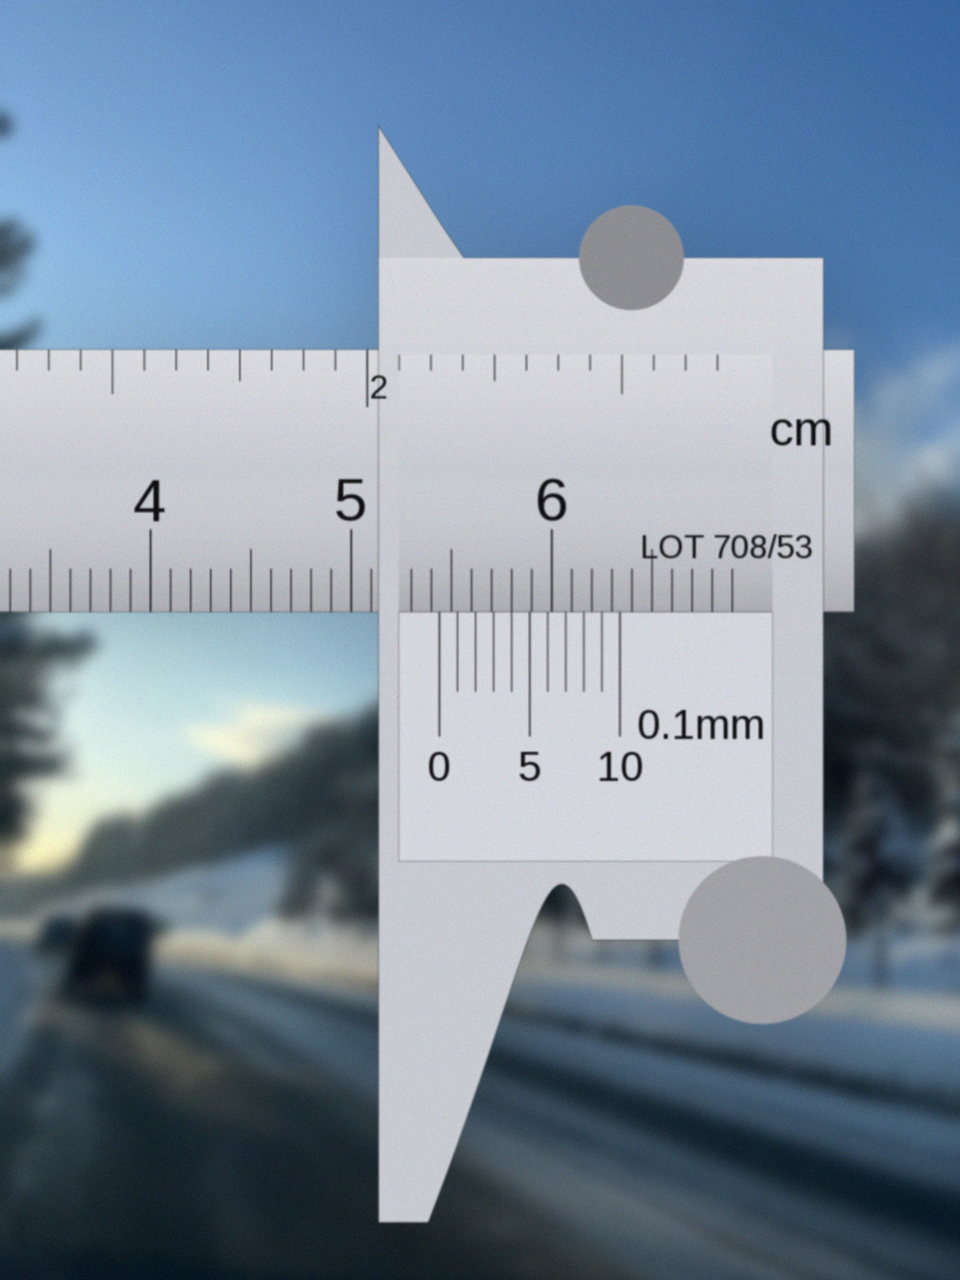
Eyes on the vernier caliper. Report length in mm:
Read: 54.4 mm
